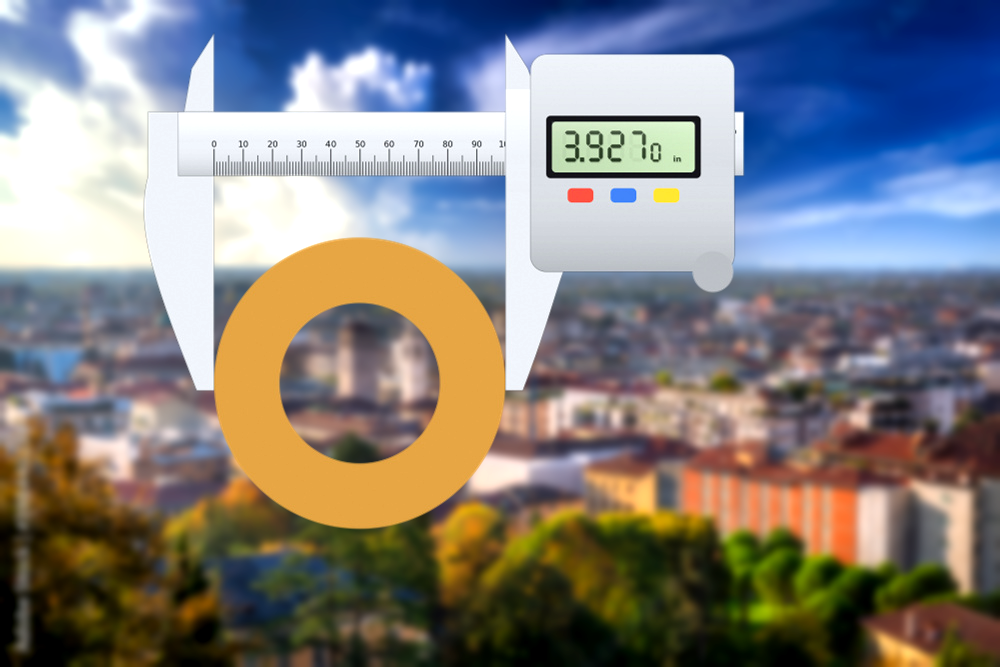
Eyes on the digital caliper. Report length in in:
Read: 3.9270 in
